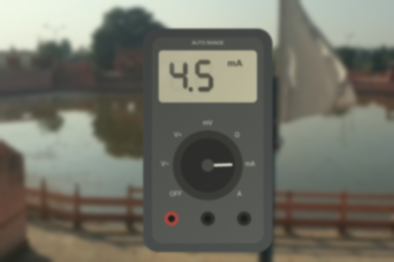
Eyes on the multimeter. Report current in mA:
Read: 4.5 mA
